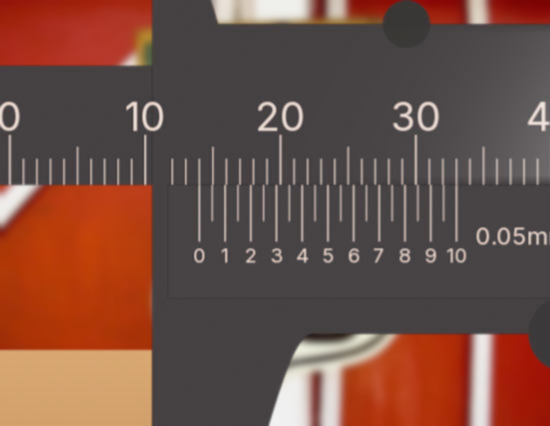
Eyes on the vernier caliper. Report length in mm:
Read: 14.0 mm
